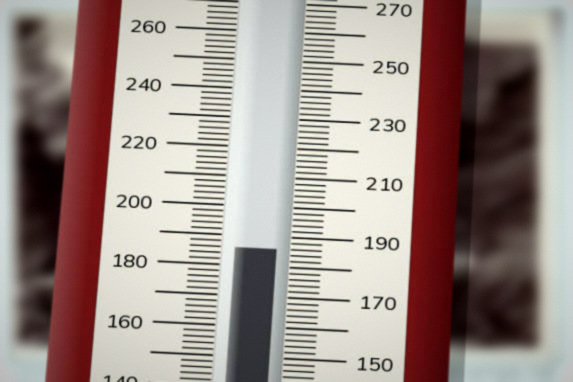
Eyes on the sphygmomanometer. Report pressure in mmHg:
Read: 186 mmHg
